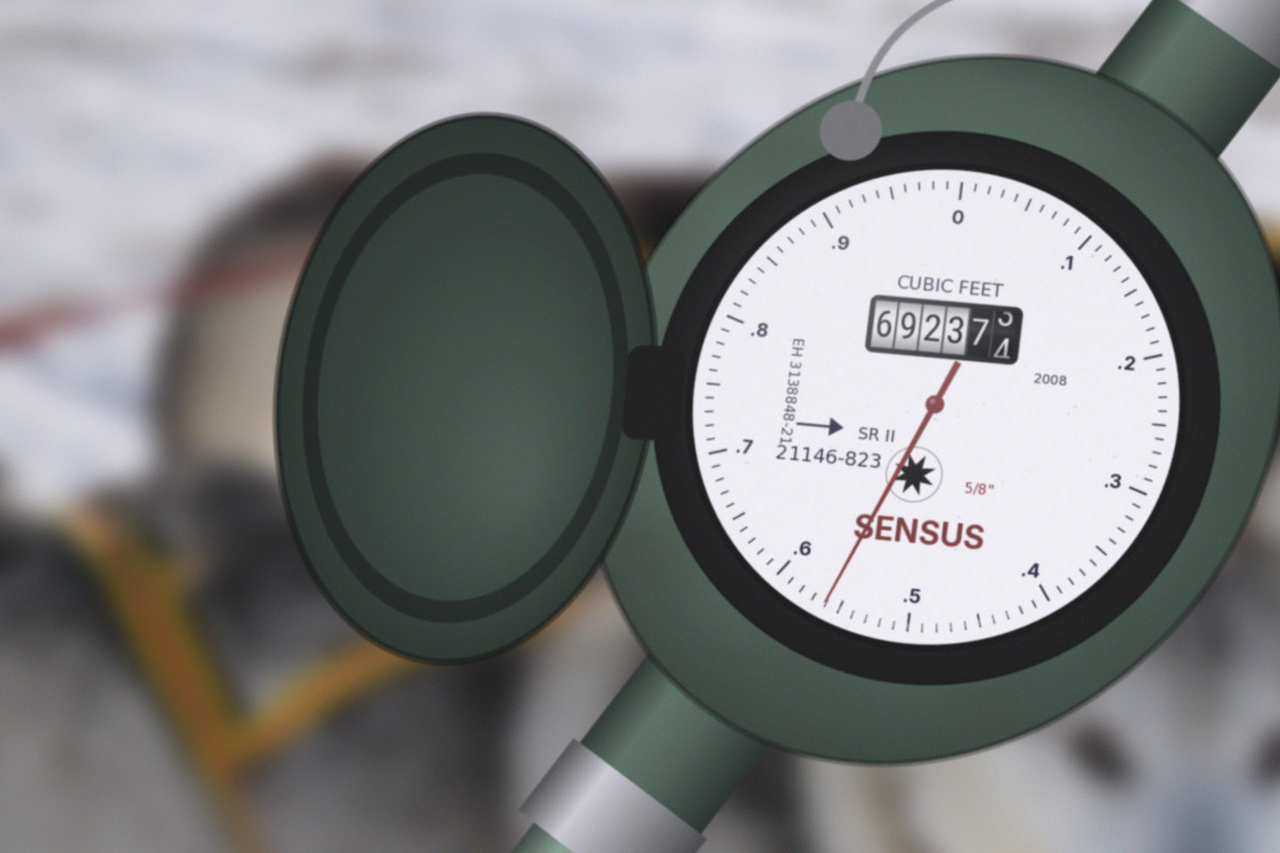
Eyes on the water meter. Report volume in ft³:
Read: 692373.56 ft³
